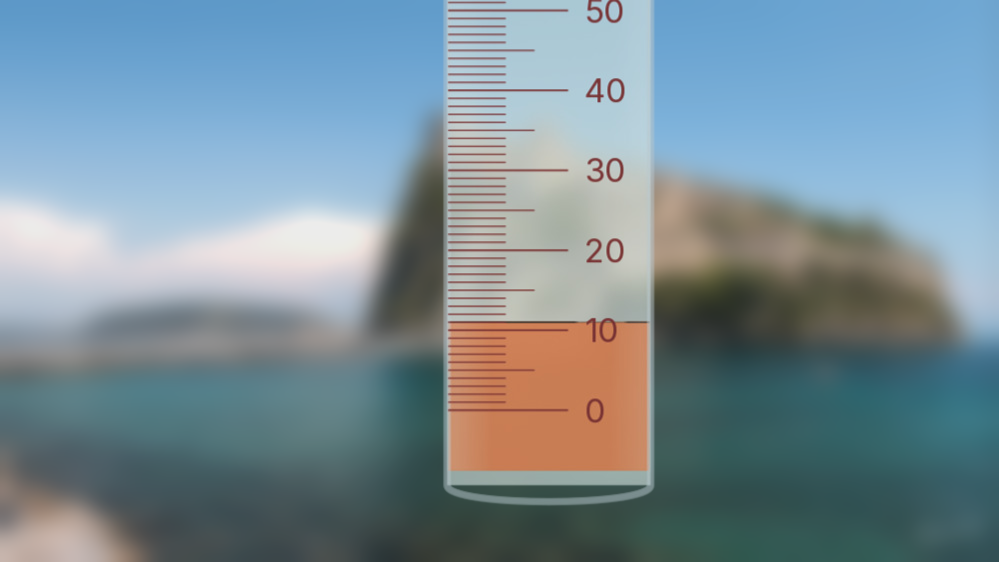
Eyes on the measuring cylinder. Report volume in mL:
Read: 11 mL
